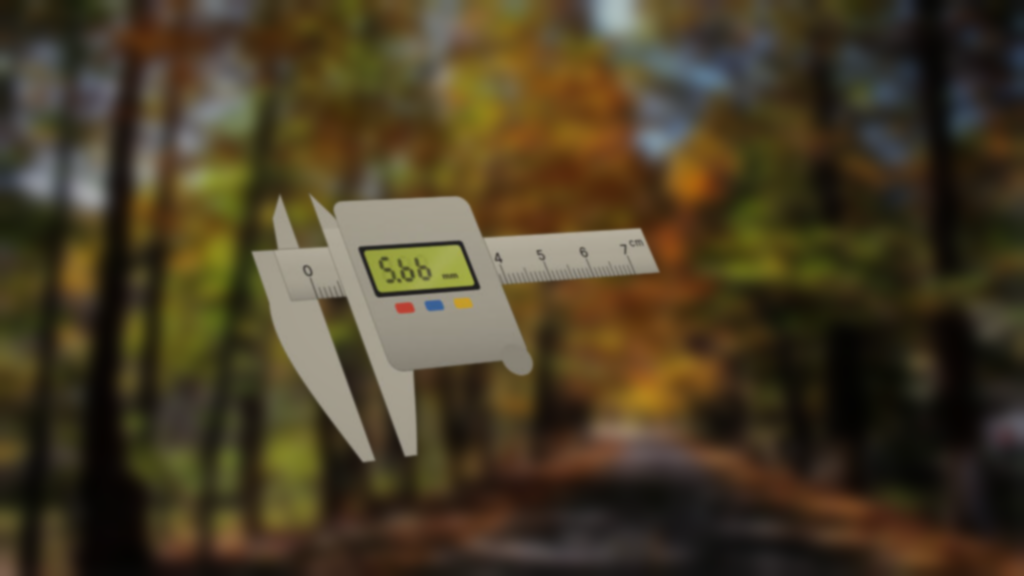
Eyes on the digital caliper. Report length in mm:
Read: 5.66 mm
